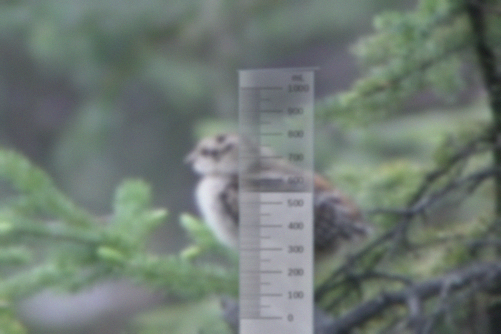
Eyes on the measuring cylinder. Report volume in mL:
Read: 550 mL
